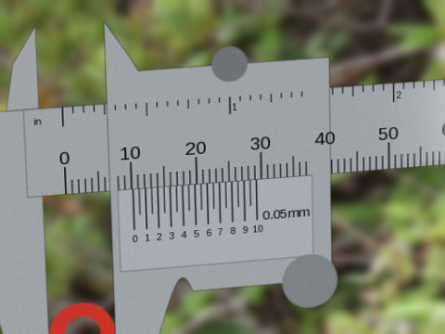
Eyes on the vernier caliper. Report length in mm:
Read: 10.2 mm
